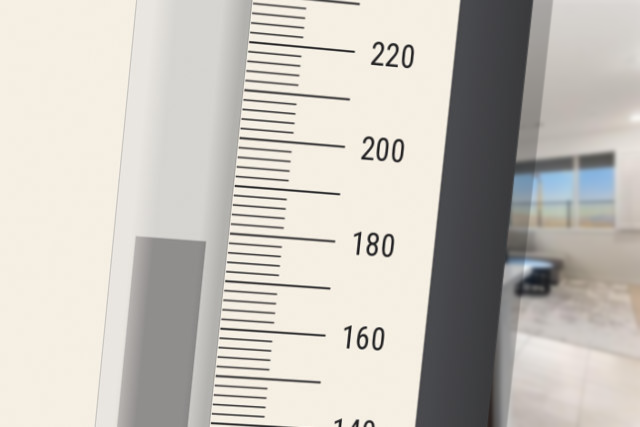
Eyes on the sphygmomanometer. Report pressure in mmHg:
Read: 178 mmHg
